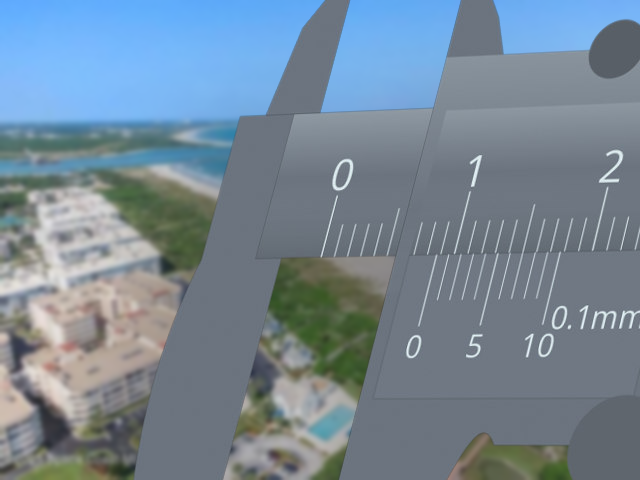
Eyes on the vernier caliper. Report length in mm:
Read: 8.7 mm
